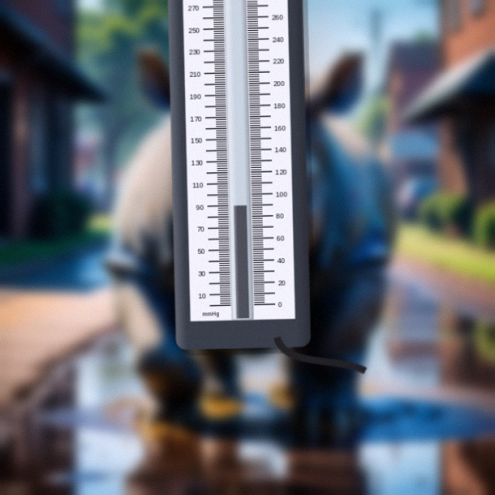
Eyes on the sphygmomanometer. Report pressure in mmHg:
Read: 90 mmHg
